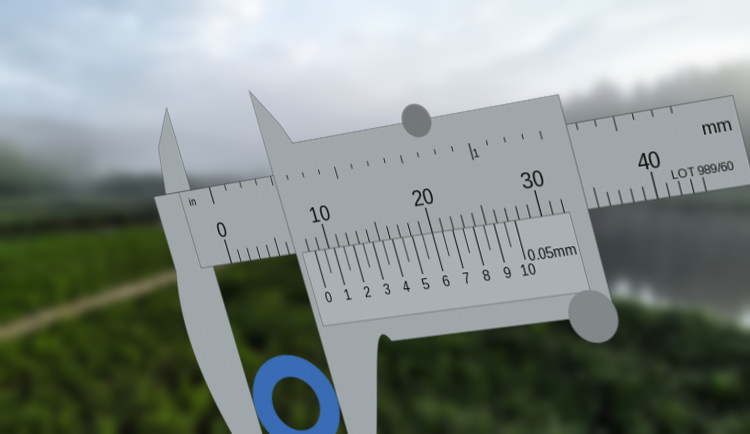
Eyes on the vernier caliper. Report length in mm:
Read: 8.6 mm
